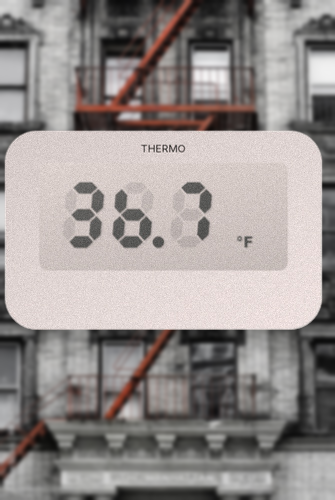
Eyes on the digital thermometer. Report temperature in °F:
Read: 36.7 °F
